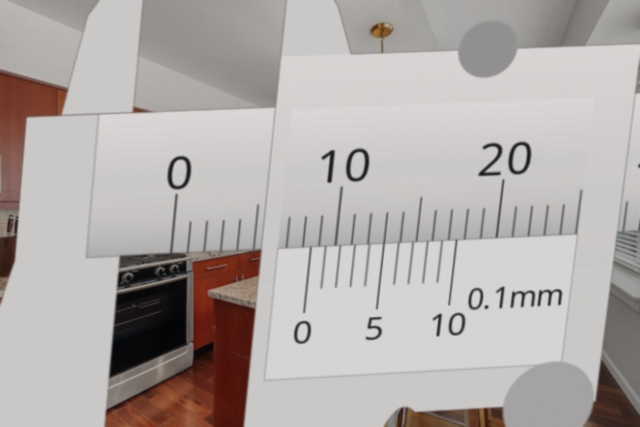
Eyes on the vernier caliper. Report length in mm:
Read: 8.5 mm
